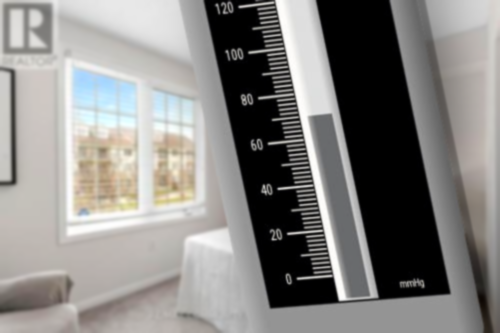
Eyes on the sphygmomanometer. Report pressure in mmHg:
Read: 70 mmHg
